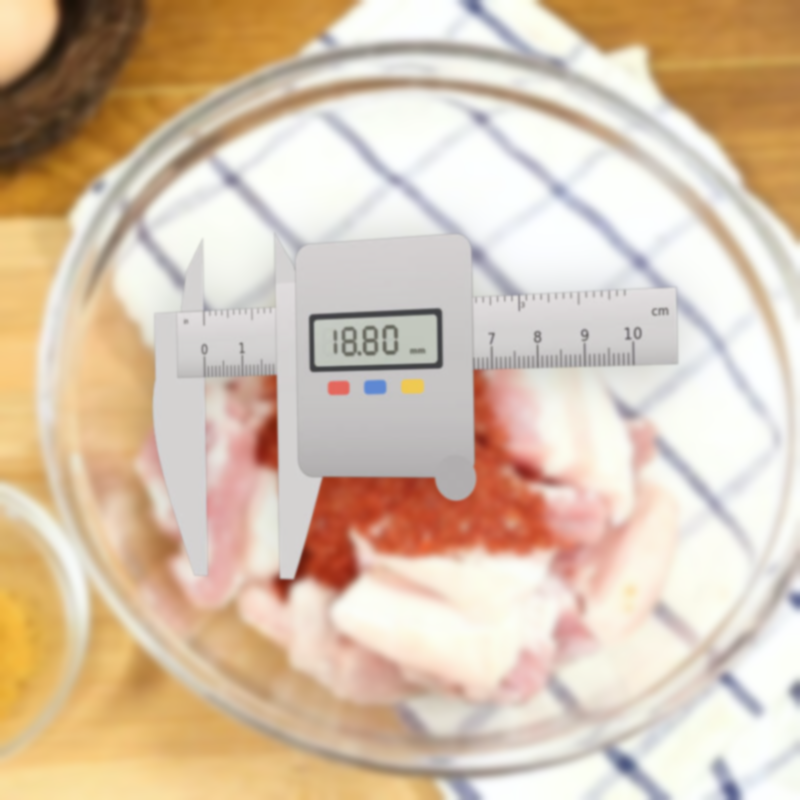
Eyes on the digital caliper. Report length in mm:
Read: 18.80 mm
